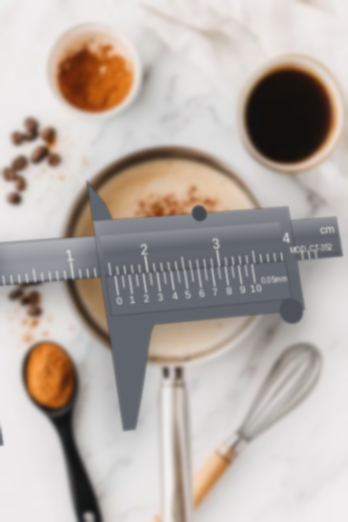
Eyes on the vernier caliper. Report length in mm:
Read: 15.6 mm
